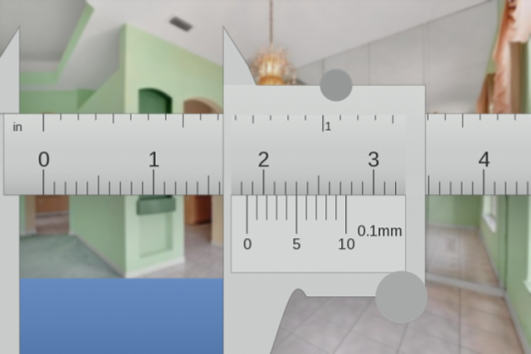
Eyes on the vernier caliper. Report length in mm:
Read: 18.5 mm
